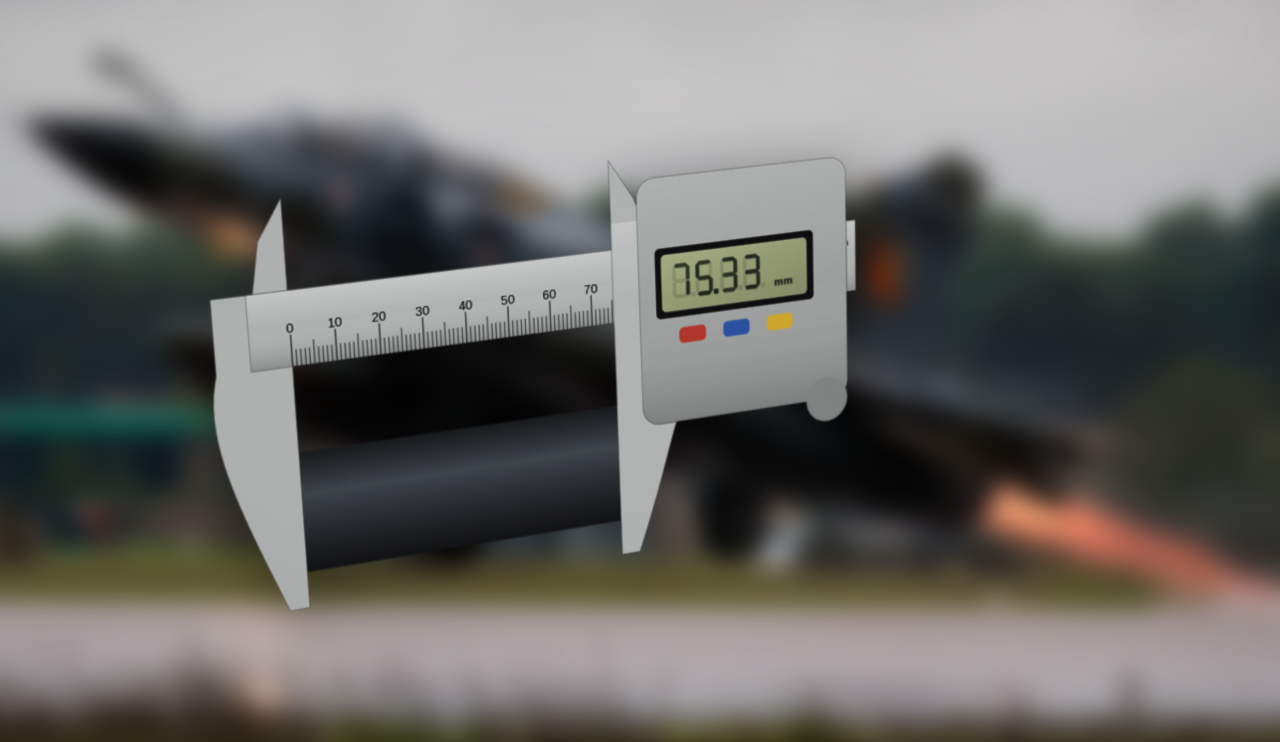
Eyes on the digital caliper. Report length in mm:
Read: 75.33 mm
